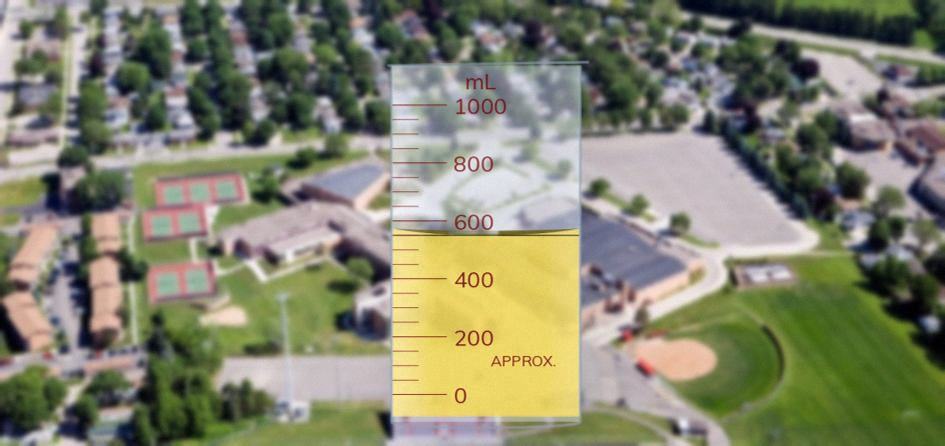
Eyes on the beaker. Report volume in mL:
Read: 550 mL
